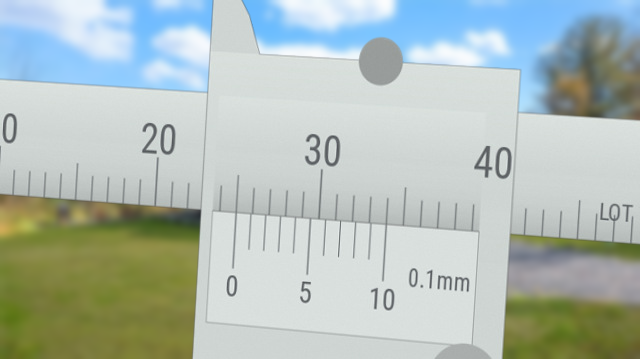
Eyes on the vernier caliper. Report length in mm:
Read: 25.0 mm
